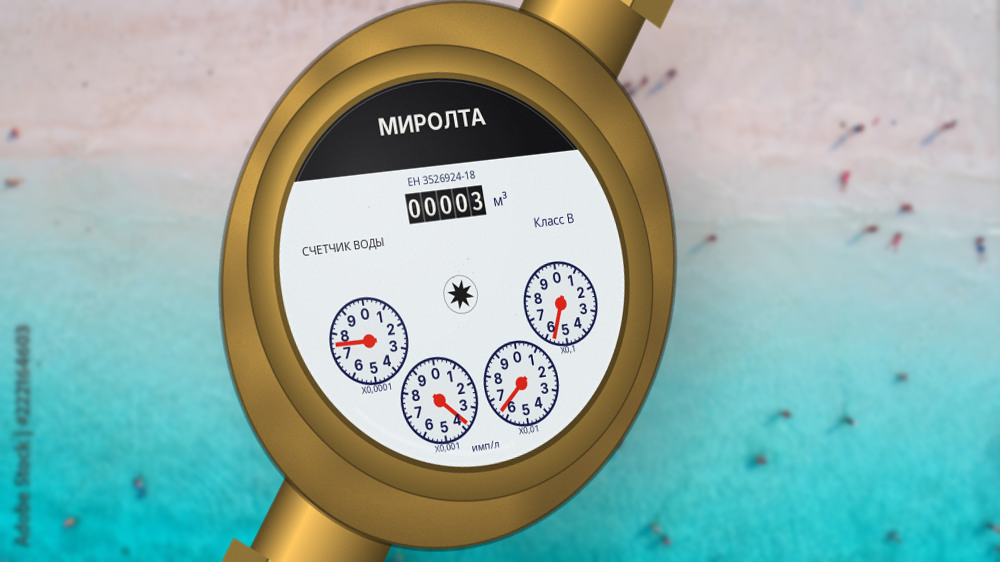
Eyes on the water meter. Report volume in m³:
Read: 3.5637 m³
